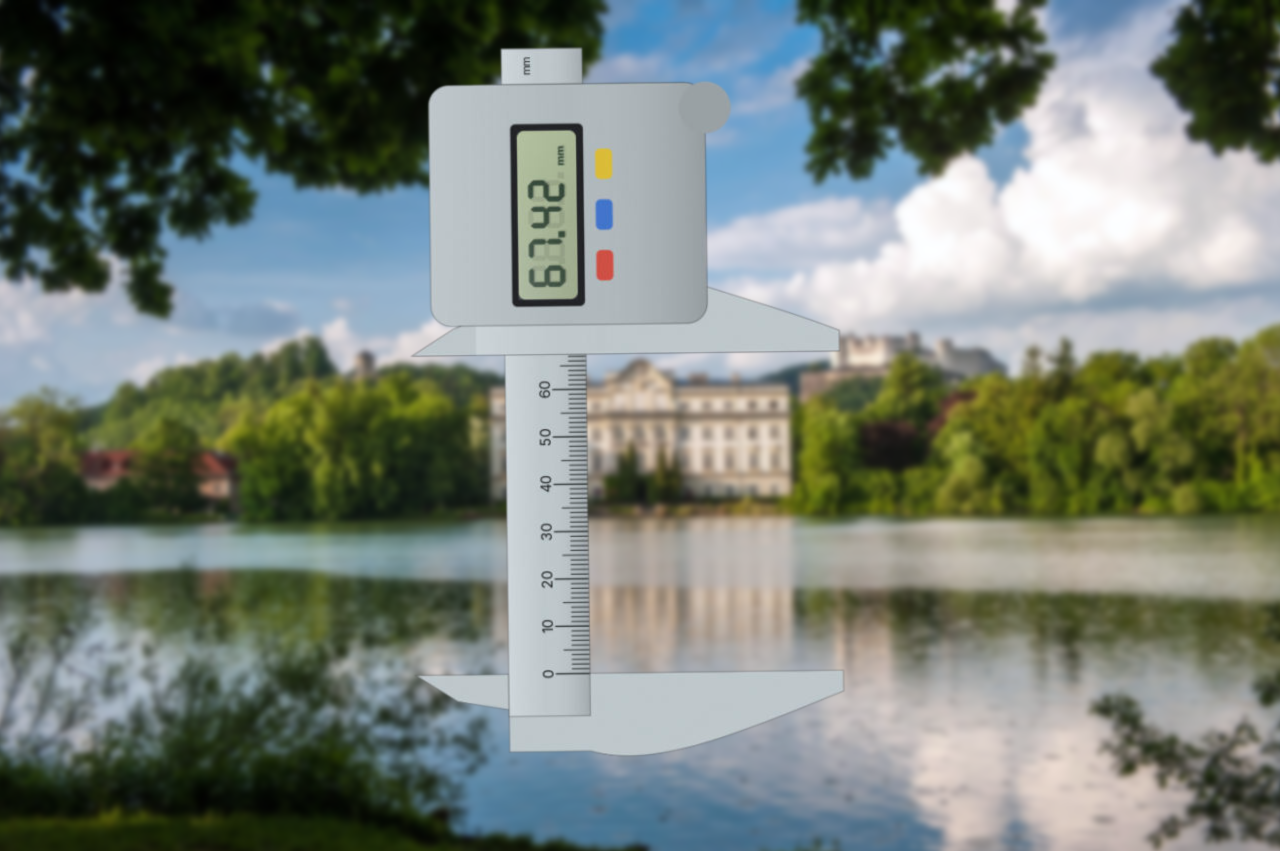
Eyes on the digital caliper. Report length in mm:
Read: 67.42 mm
